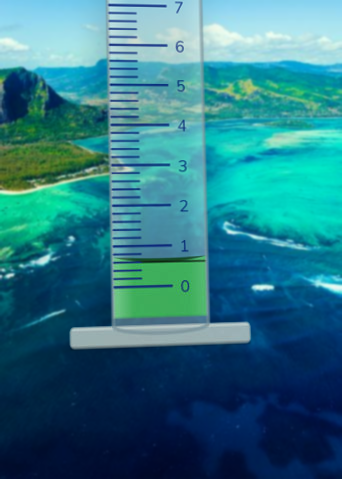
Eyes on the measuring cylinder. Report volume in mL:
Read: 0.6 mL
